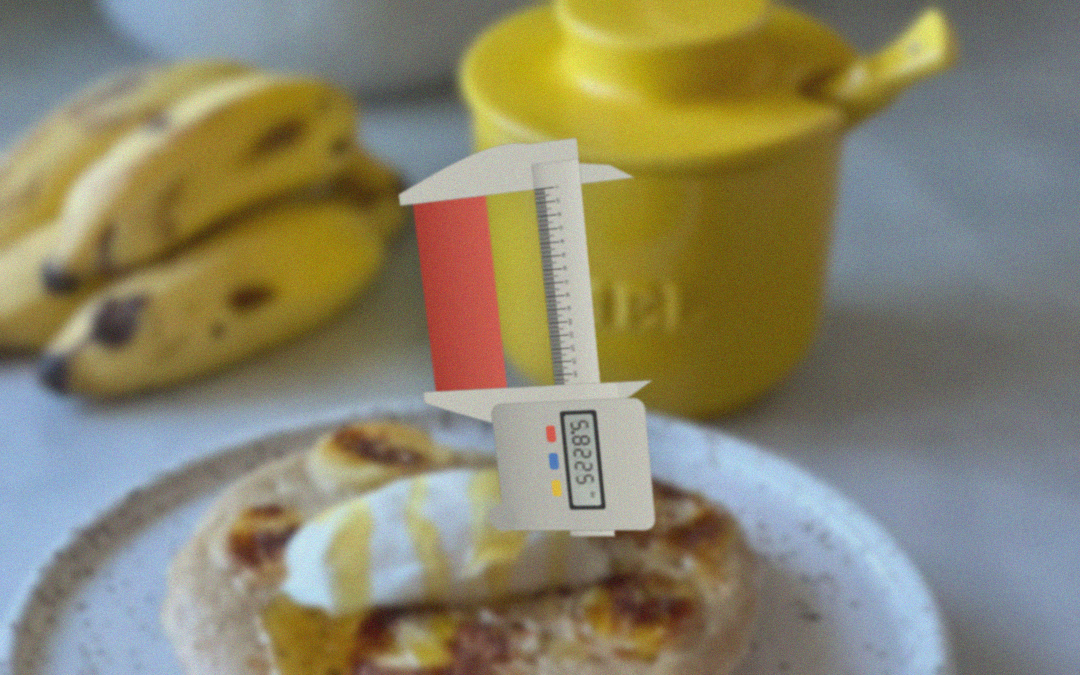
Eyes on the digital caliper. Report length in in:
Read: 5.8225 in
